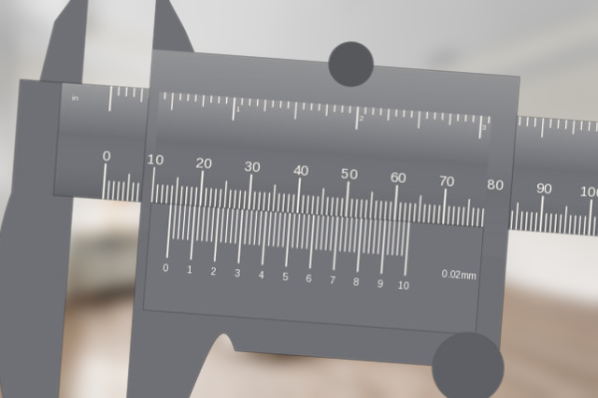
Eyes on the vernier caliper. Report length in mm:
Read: 14.0 mm
